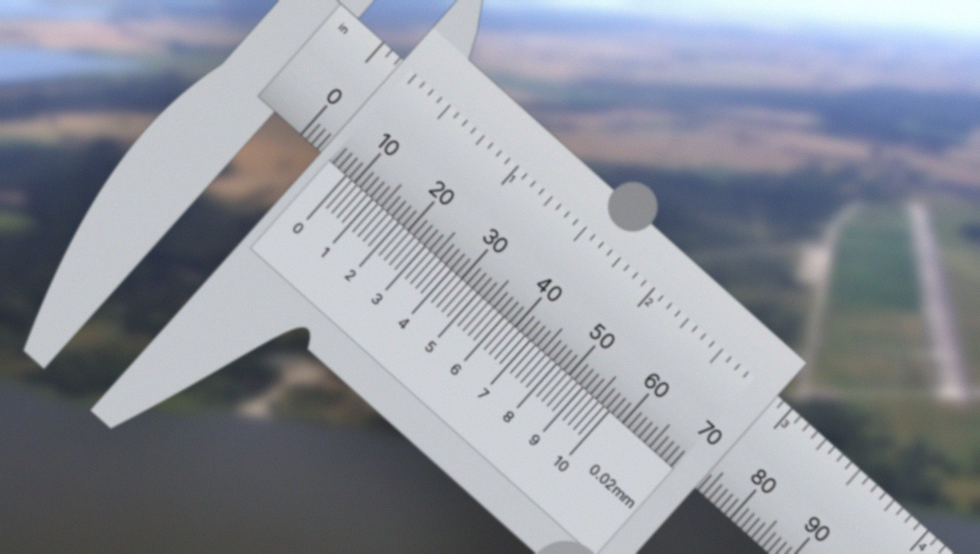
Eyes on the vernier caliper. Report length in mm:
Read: 8.5 mm
